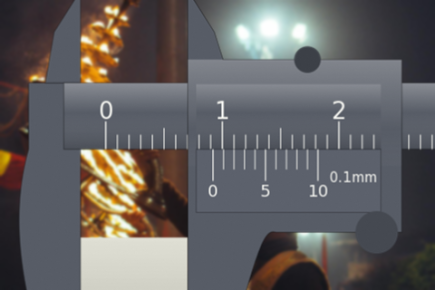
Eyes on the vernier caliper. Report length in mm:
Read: 9.2 mm
